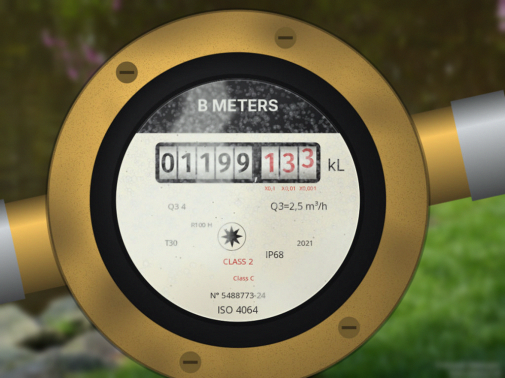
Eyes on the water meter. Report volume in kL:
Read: 1199.133 kL
